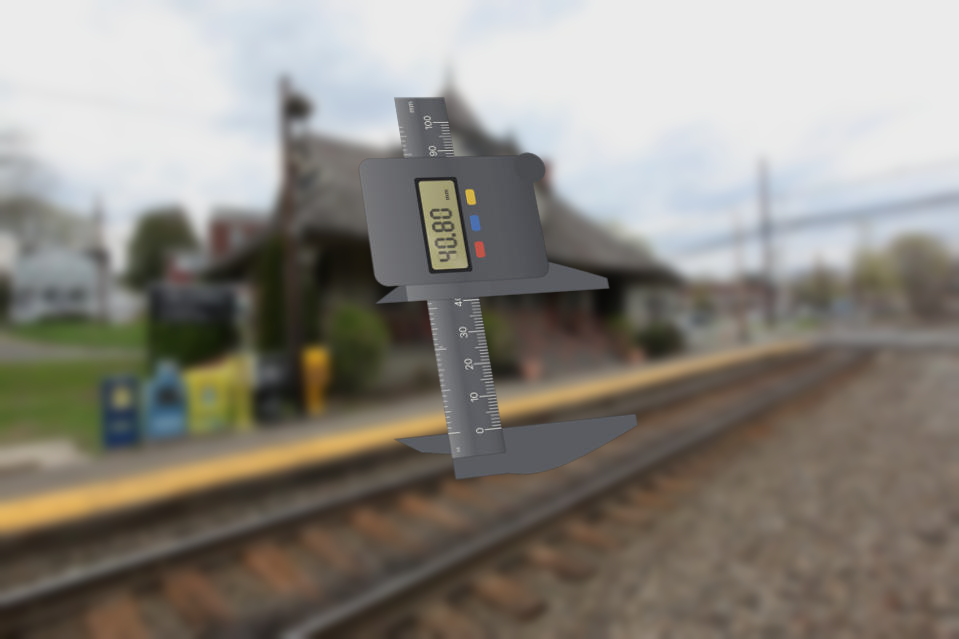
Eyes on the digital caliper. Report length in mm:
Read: 40.80 mm
